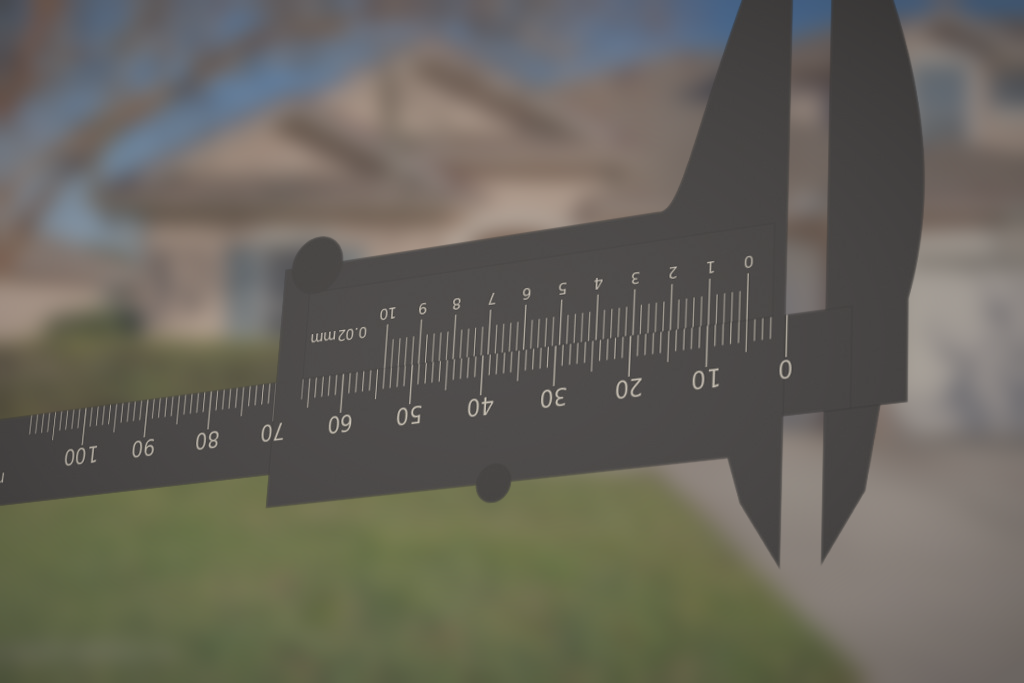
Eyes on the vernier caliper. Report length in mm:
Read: 5.0 mm
